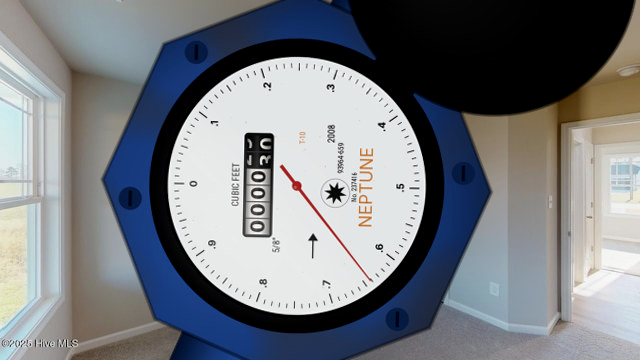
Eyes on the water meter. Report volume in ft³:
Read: 29.64 ft³
